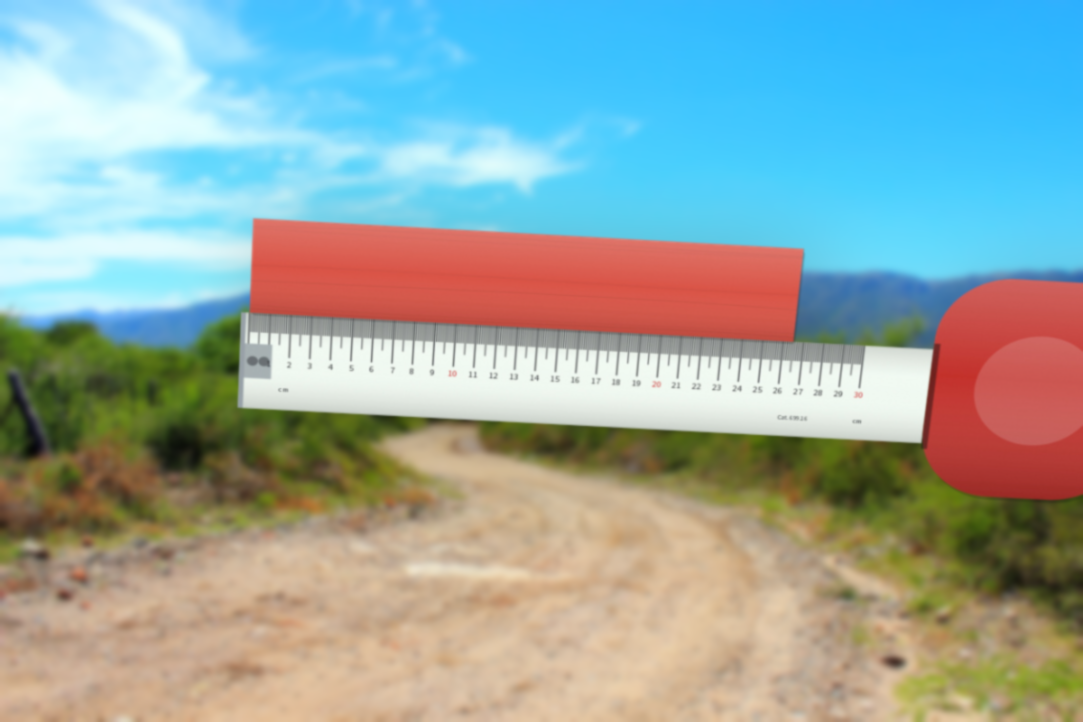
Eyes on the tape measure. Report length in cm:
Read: 26.5 cm
